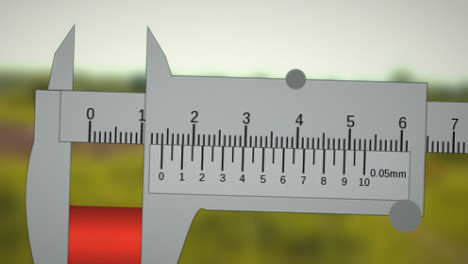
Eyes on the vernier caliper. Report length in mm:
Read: 14.0 mm
